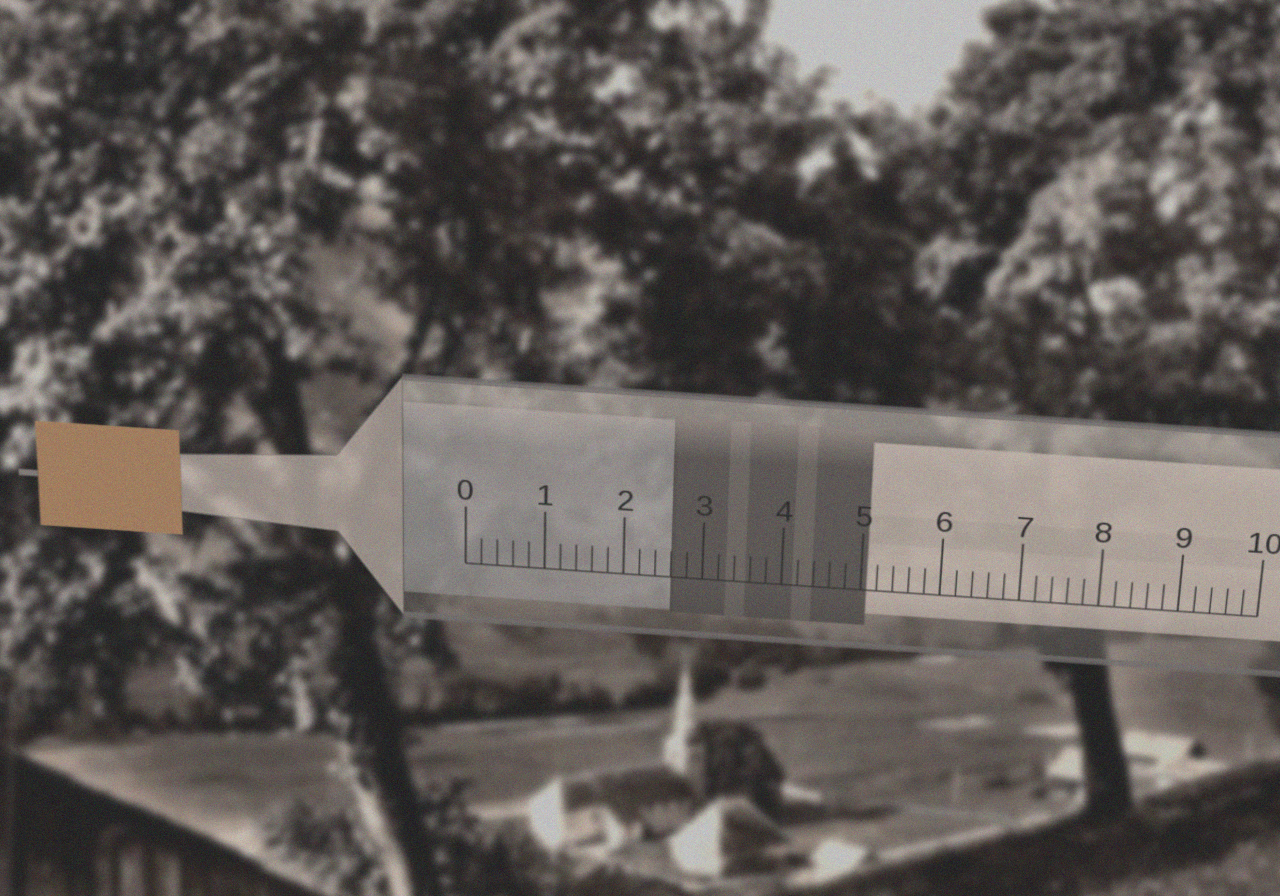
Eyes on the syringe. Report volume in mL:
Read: 2.6 mL
